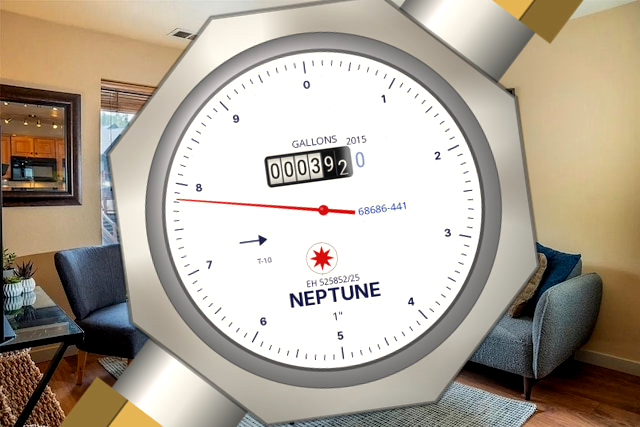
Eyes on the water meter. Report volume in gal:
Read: 3917.8 gal
